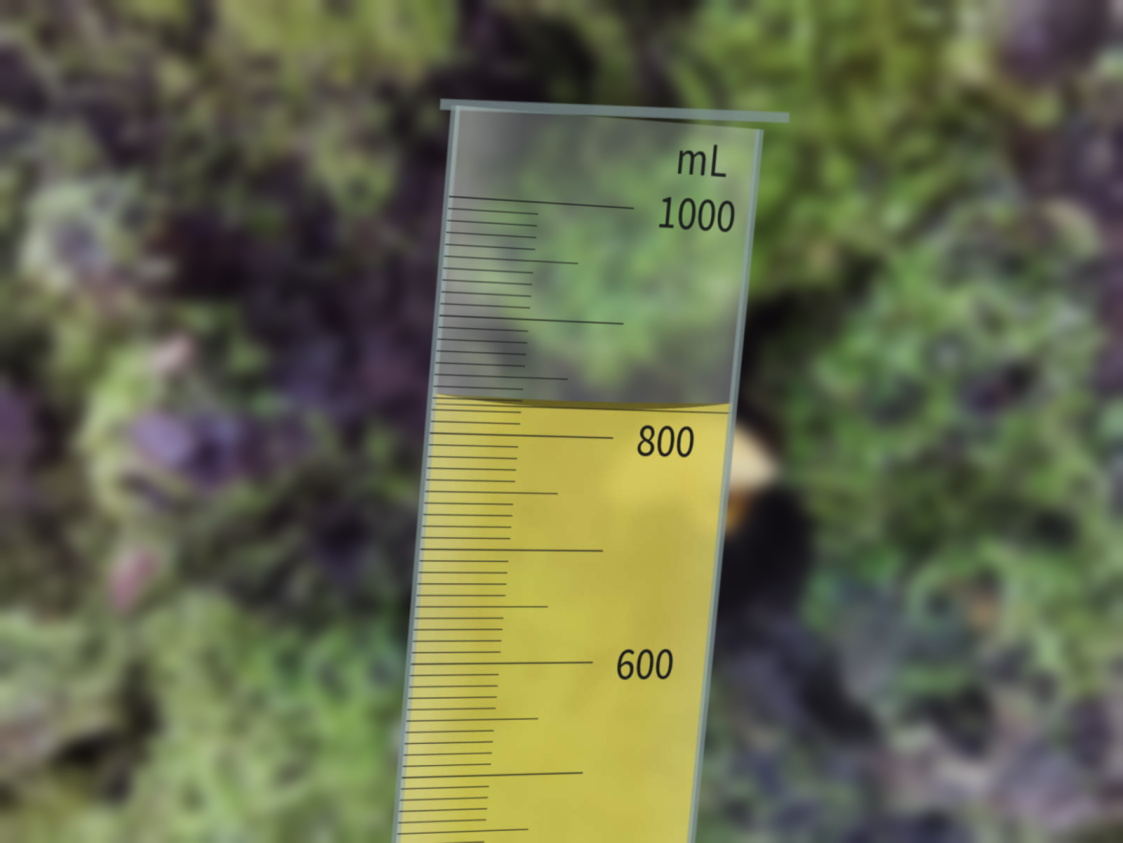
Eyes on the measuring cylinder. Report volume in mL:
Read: 825 mL
